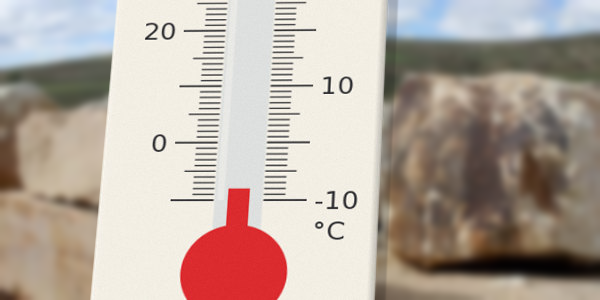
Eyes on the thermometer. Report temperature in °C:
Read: -8 °C
